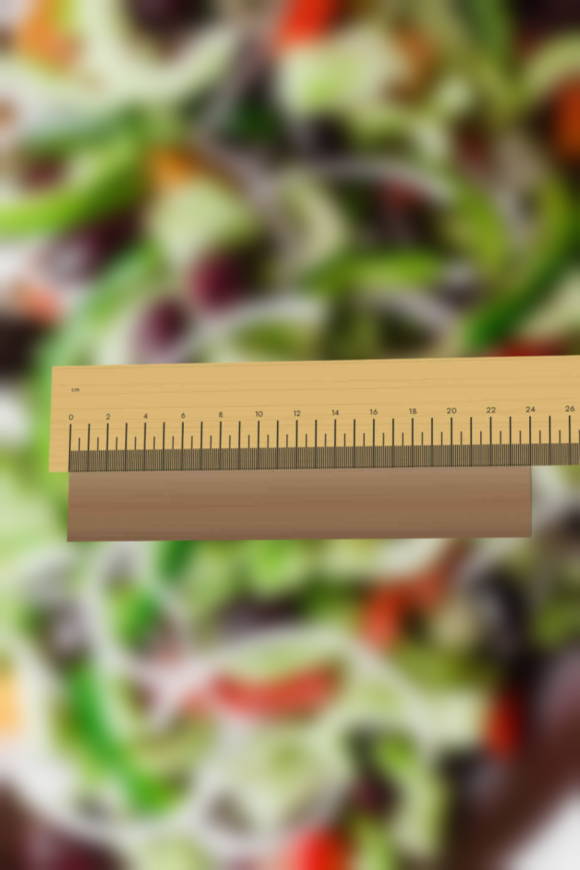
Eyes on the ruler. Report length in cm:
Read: 24 cm
